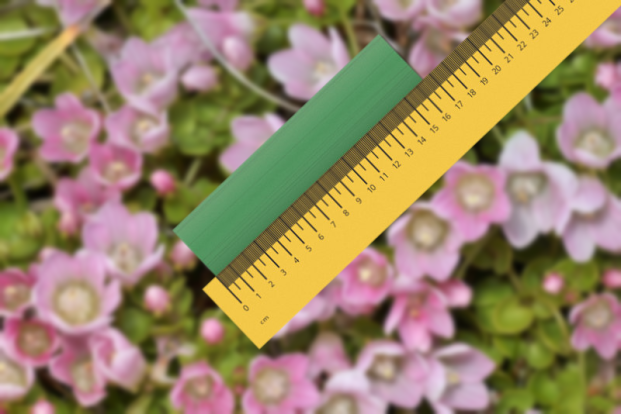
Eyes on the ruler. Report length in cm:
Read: 16.5 cm
